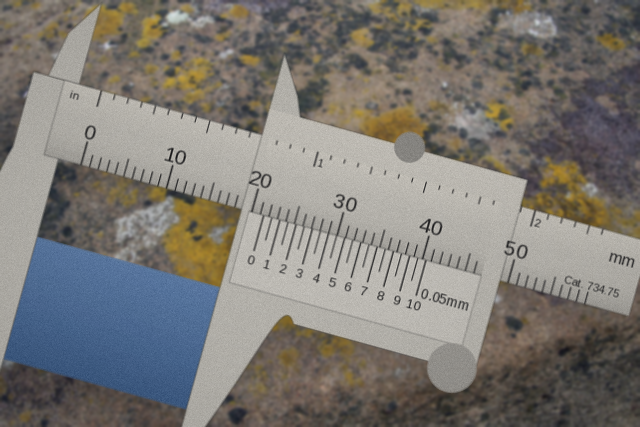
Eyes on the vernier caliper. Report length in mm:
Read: 21.4 mm
